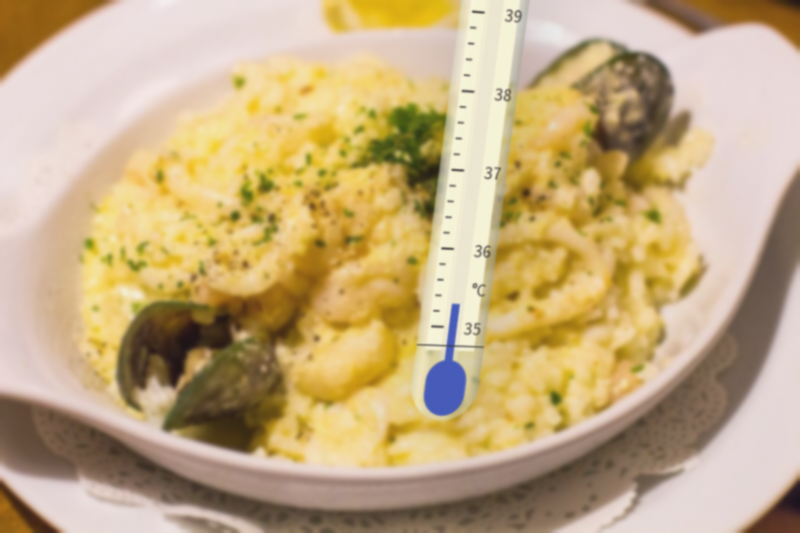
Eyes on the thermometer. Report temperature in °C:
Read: 35.3 °C
